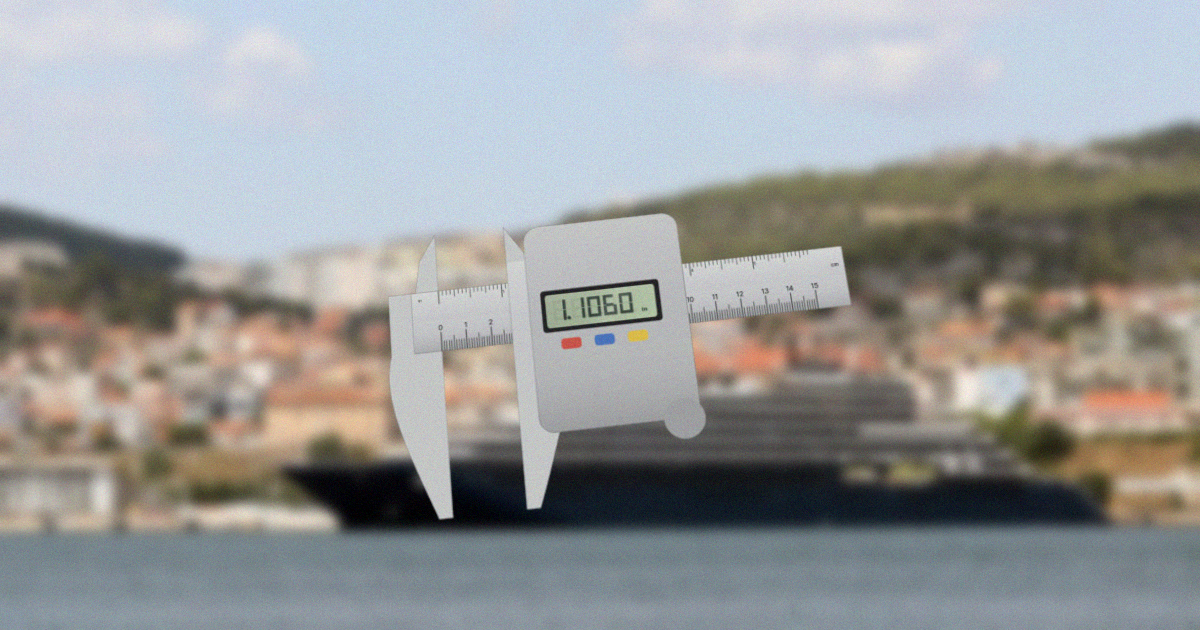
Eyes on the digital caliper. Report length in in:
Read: 1.1060 in
